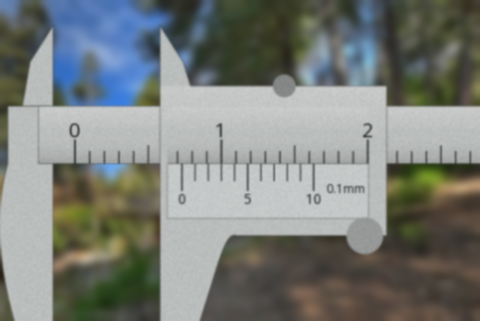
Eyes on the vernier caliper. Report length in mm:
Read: 7.3 mm
